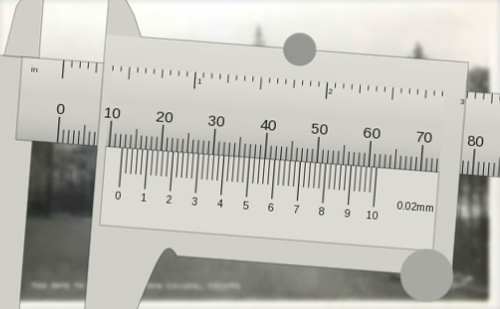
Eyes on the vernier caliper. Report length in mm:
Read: 12.5 mm
